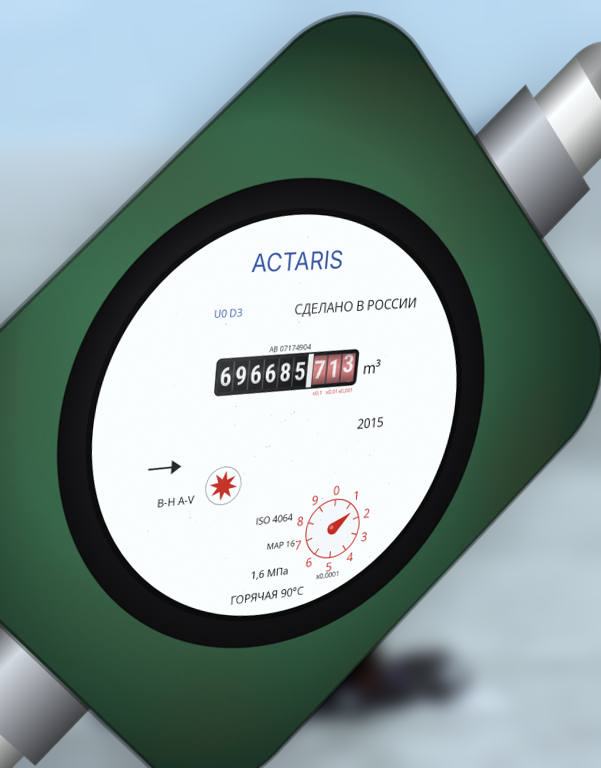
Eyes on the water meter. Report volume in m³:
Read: 696685.7131 m³
